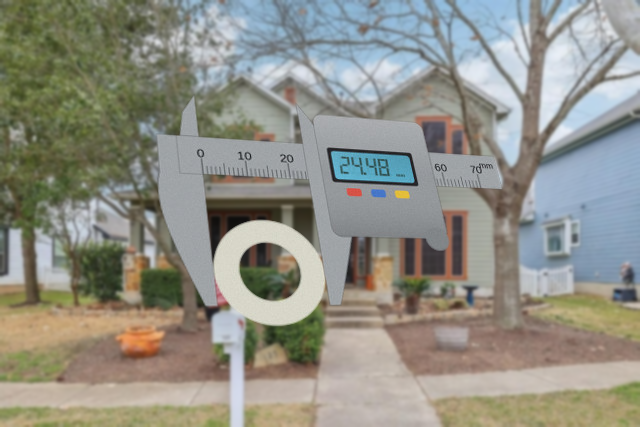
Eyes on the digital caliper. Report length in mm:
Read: 24.48 mm
